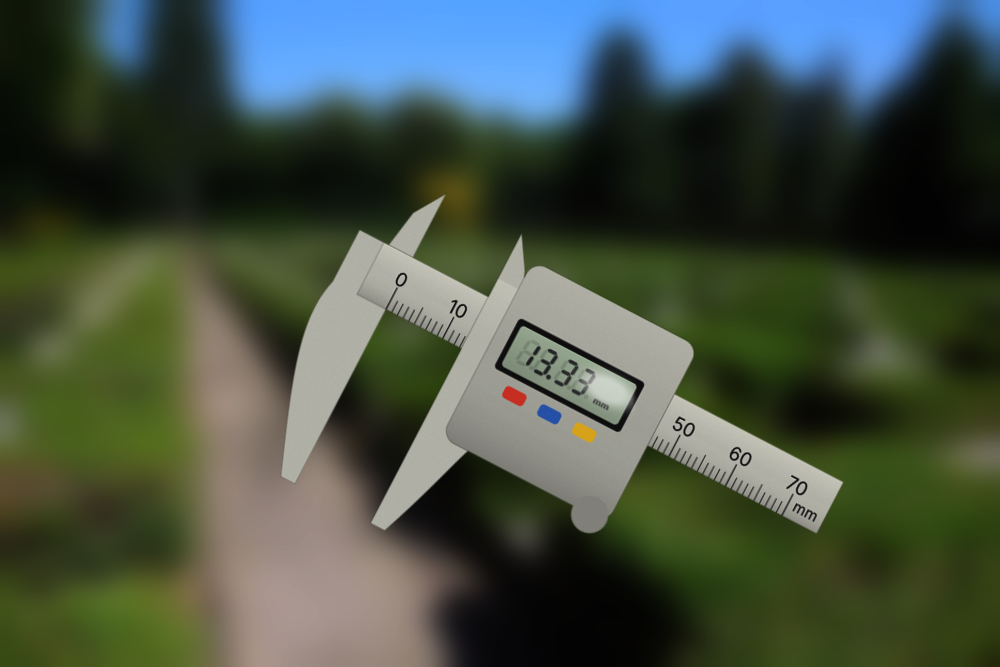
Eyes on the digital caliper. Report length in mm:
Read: 13.33 mm
